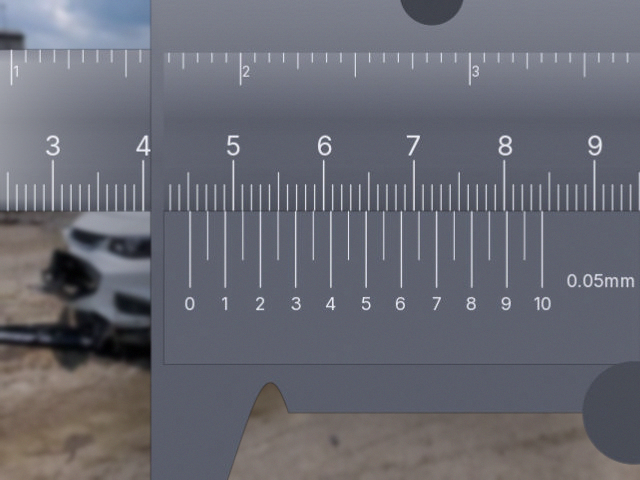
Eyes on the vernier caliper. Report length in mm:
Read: 45.2 mm
